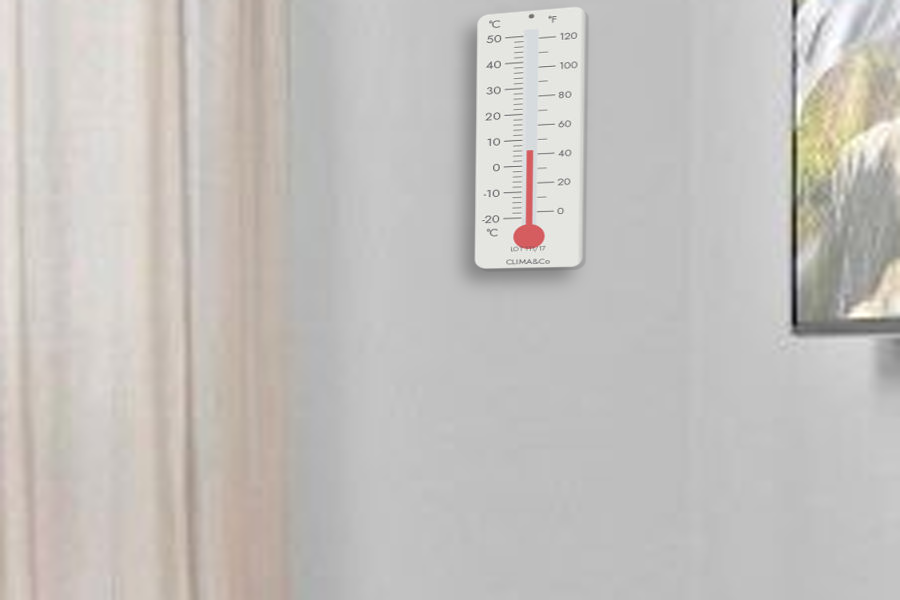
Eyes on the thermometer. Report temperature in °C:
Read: 6 °C
